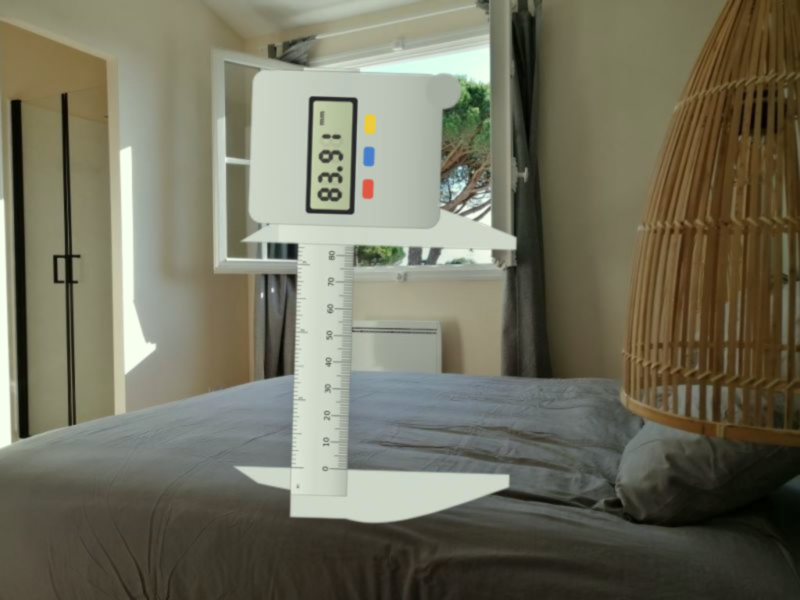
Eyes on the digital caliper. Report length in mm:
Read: 83.91 mm
